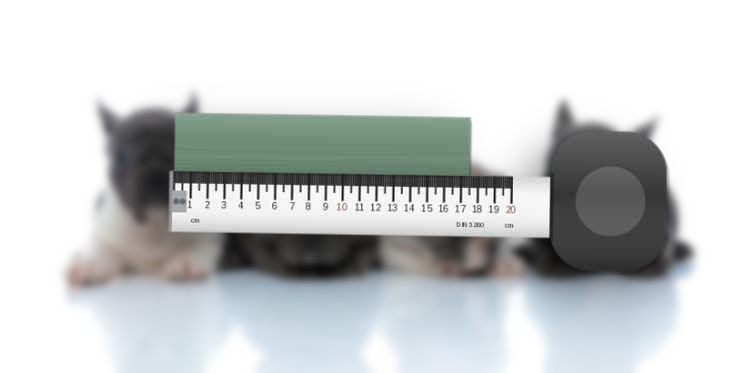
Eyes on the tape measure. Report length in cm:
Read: 17.5 cm
